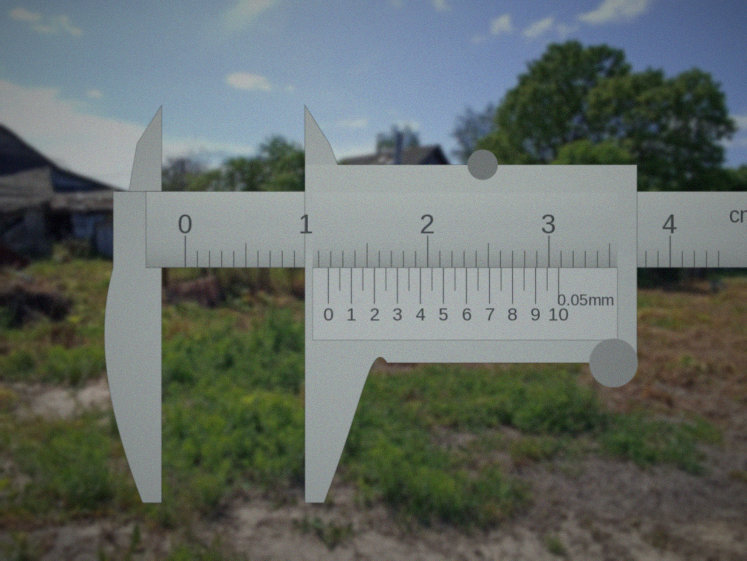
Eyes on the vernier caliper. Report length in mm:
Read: 11.8 mm
